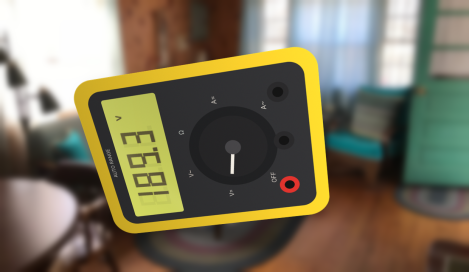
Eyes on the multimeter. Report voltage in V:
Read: 189.3 V
